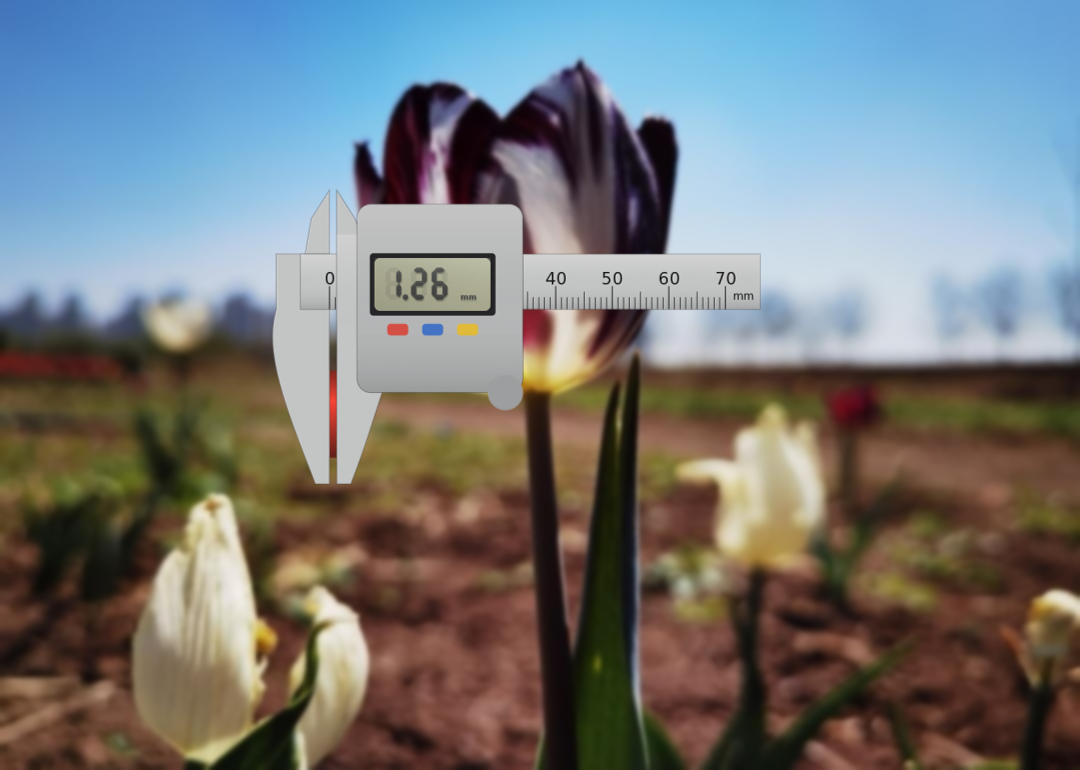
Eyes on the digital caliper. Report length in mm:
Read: 1.26 mm
